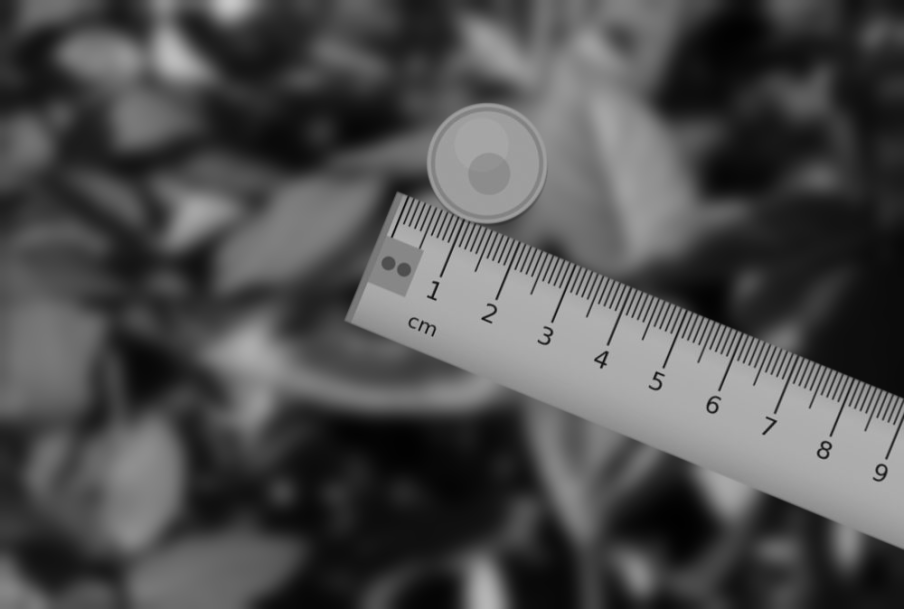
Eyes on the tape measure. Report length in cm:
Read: 2 cm
